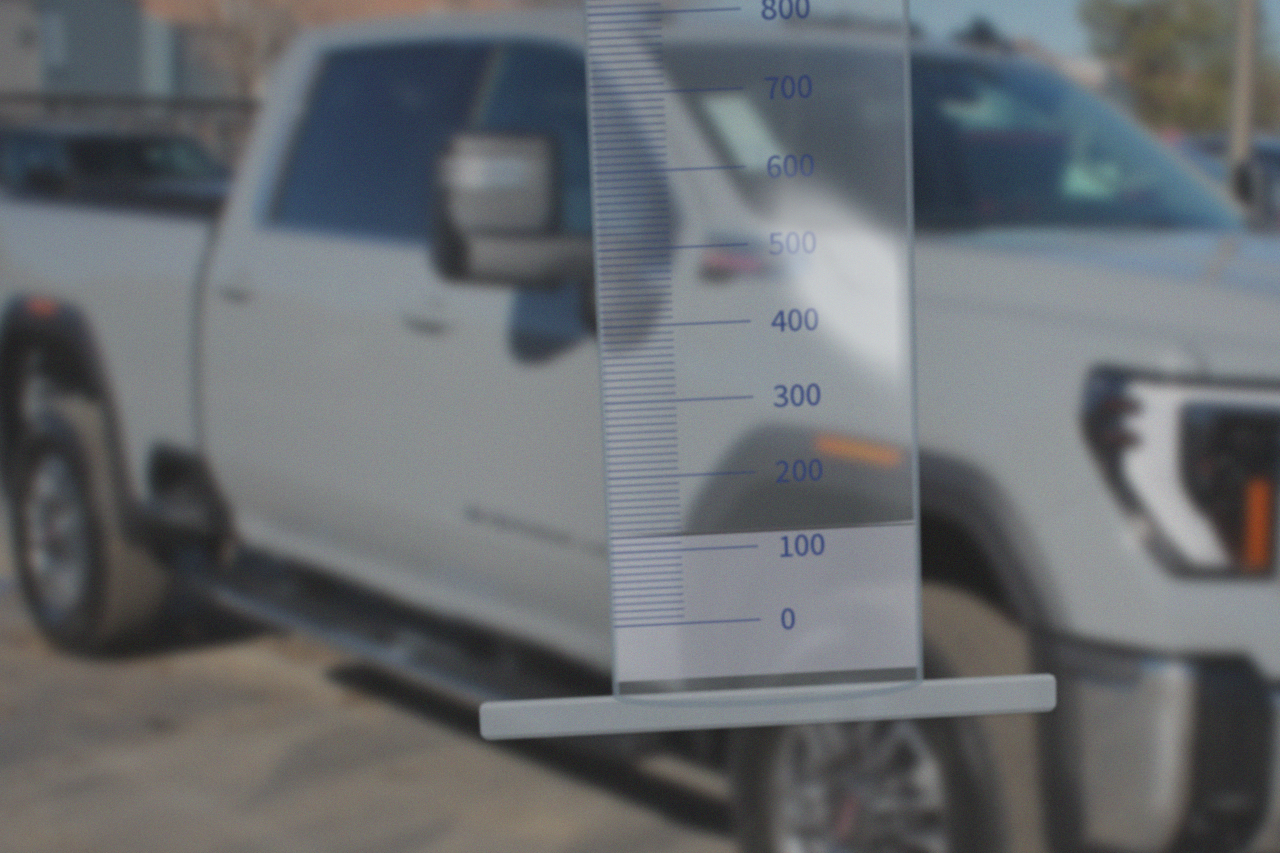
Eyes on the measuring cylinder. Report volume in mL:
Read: 120 mL
